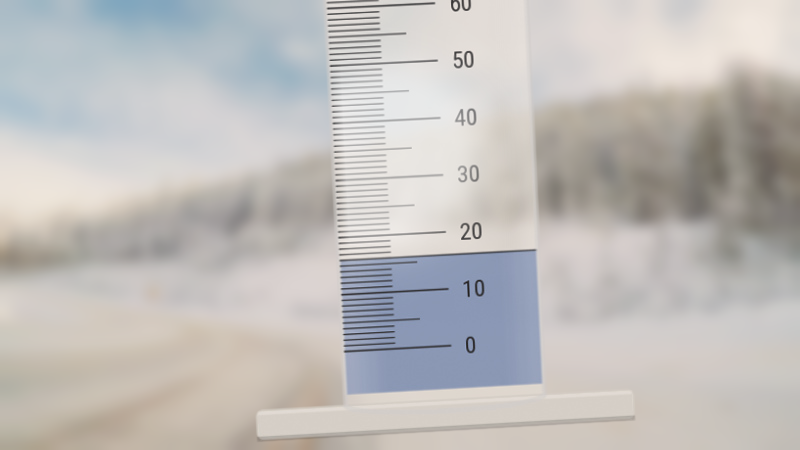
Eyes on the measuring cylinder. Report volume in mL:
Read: 16 mL
